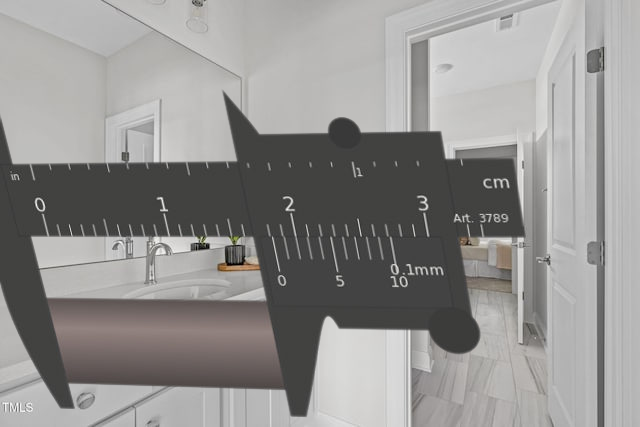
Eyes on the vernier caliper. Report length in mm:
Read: 18.2 mm
